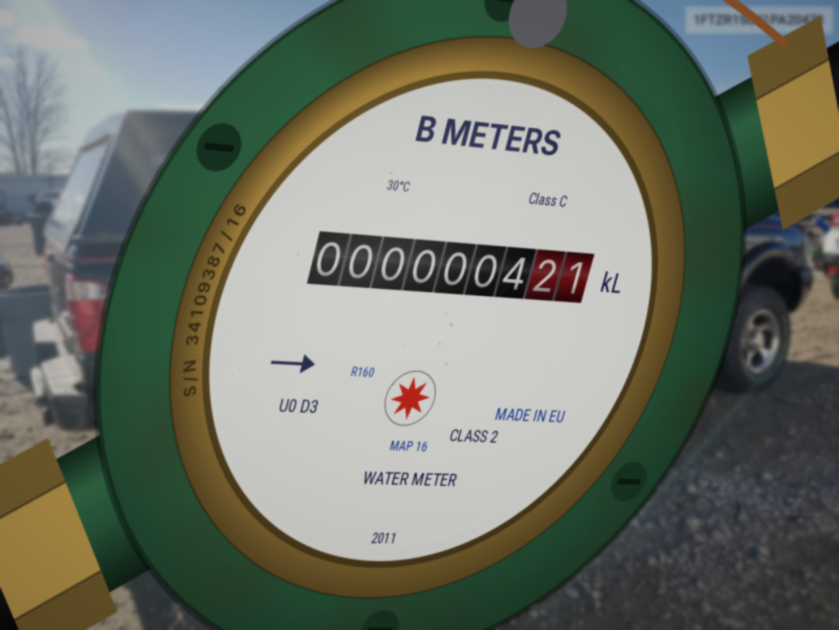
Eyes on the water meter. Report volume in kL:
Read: 4.21 kL
